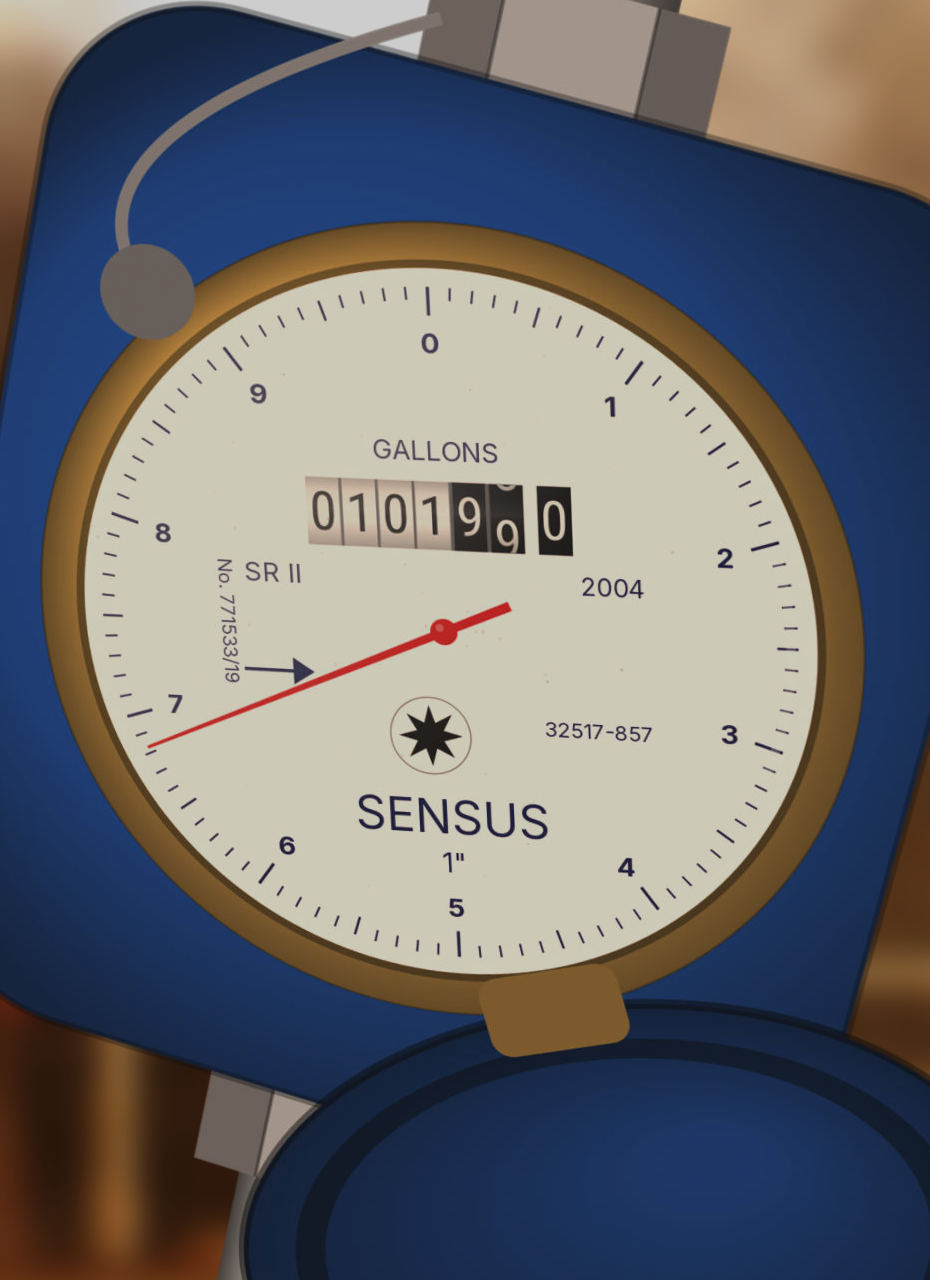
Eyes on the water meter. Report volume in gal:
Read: 101986.8 gal
